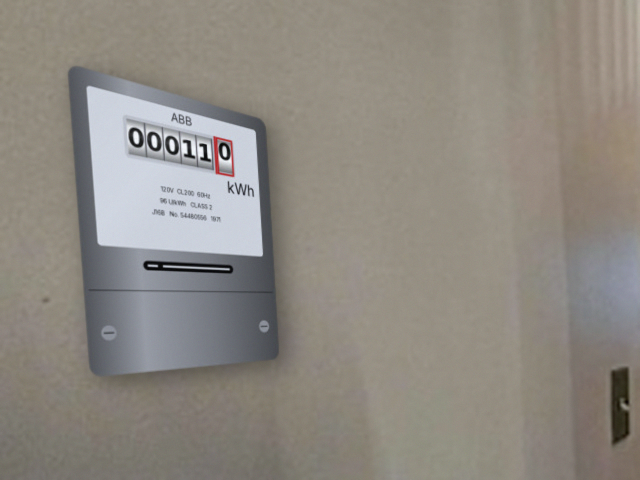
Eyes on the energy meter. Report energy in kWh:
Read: 11.0 kWh
